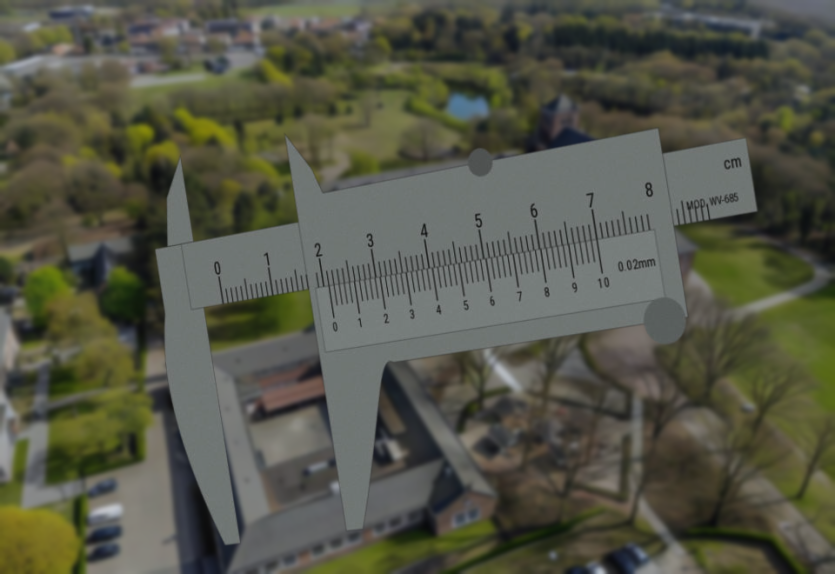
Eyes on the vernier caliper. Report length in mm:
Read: 21.0 mm
